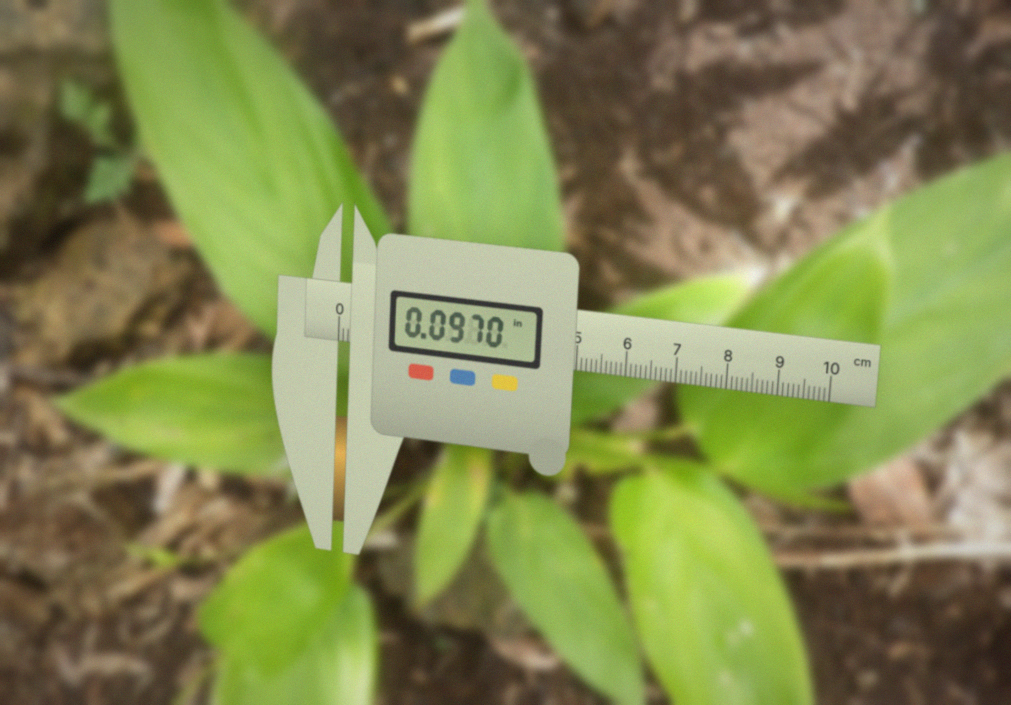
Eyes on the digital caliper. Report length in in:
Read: 0.0970 in
